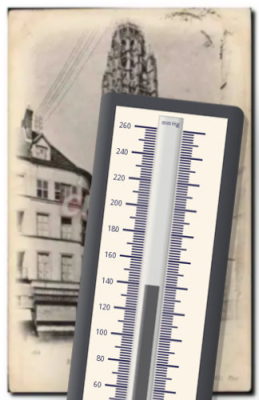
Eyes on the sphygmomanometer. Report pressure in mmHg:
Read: 140 mmHg
